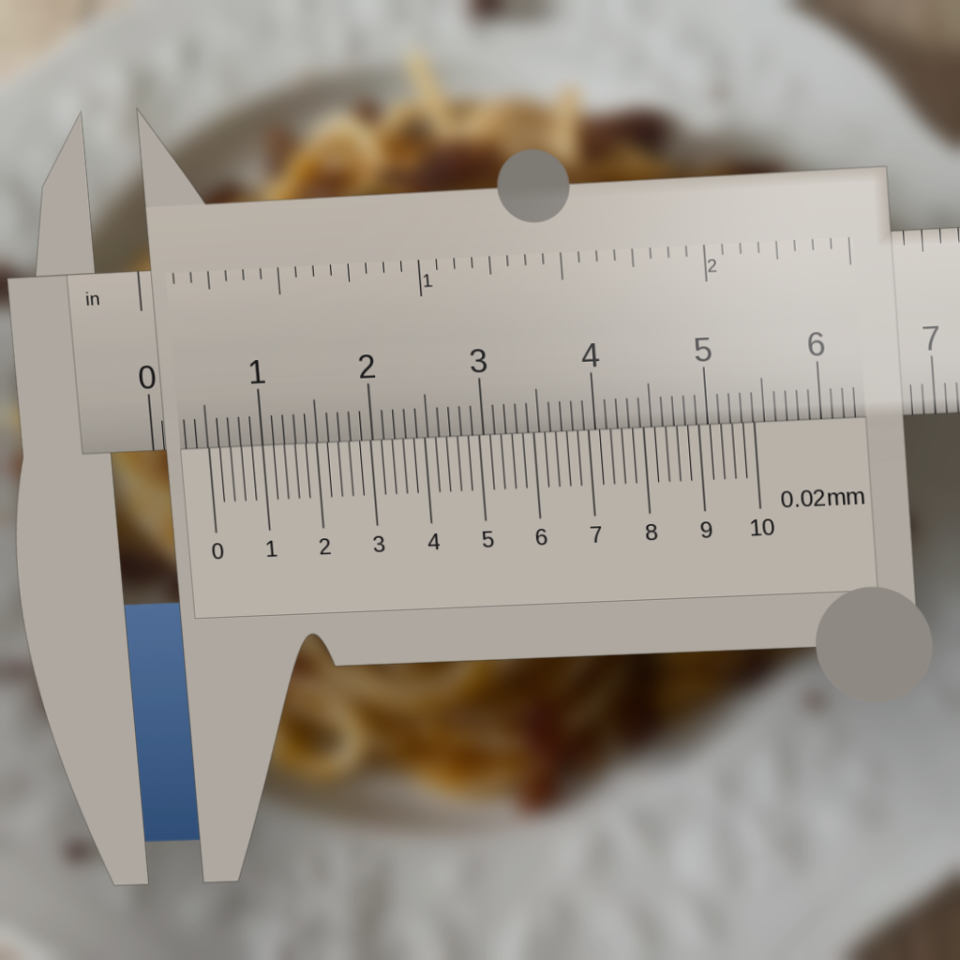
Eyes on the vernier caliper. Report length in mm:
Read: 5.1 mm
